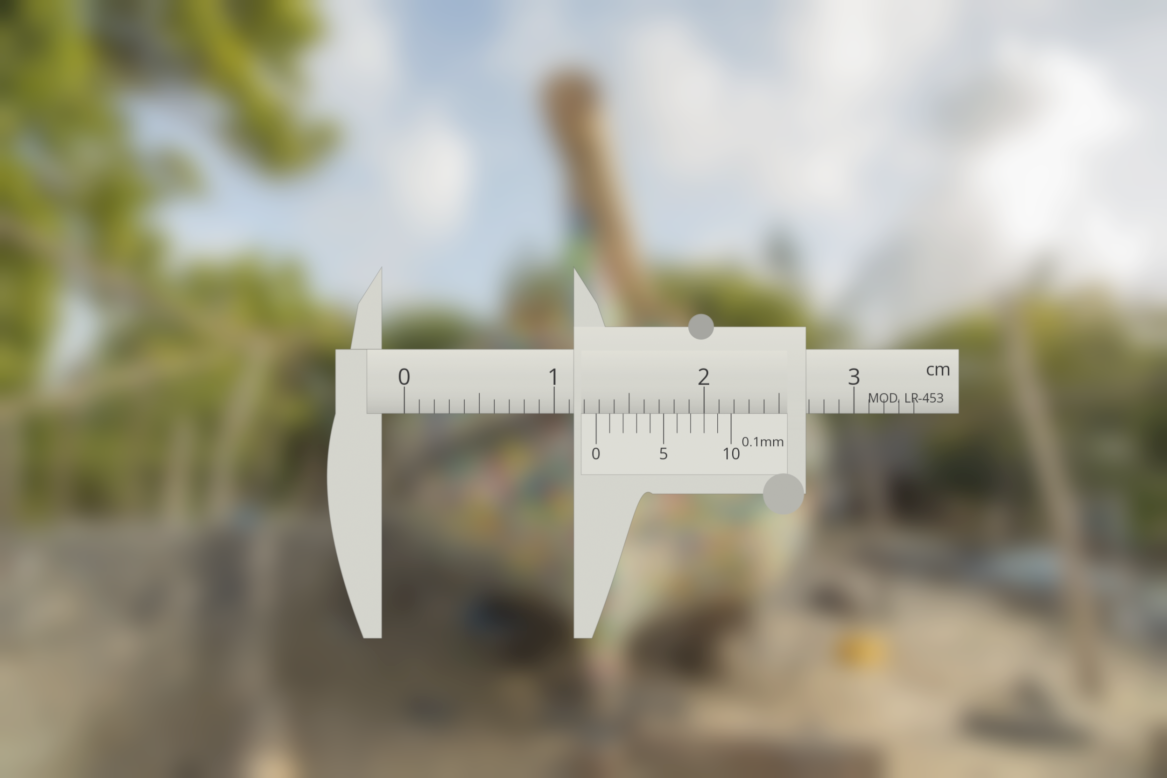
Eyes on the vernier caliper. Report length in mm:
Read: 12.8 mm
